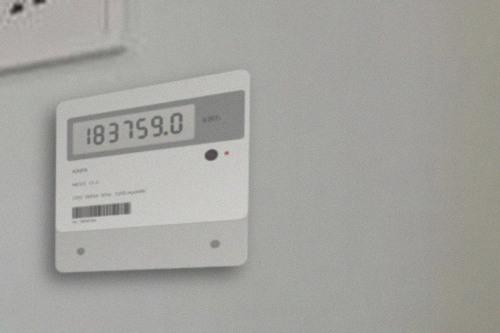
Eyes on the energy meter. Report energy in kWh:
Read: 183759.0 kWh
